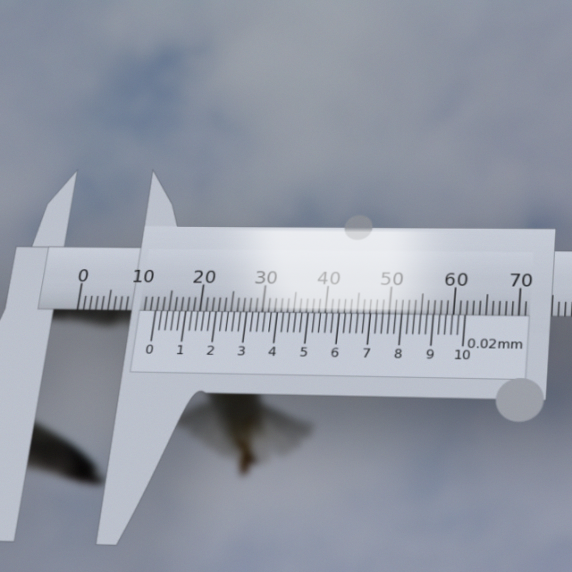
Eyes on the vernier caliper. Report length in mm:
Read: 12.8 mm
